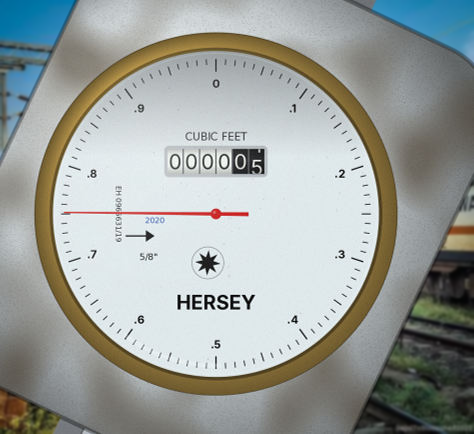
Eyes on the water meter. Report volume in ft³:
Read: 4.75 ft³
